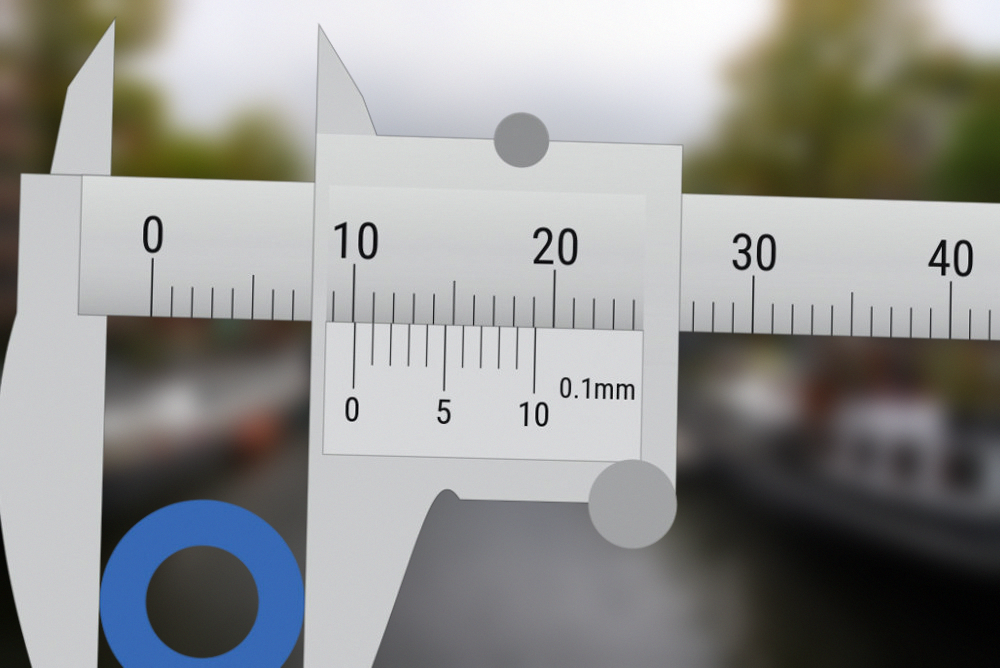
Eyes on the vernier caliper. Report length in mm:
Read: 10.1 mm
